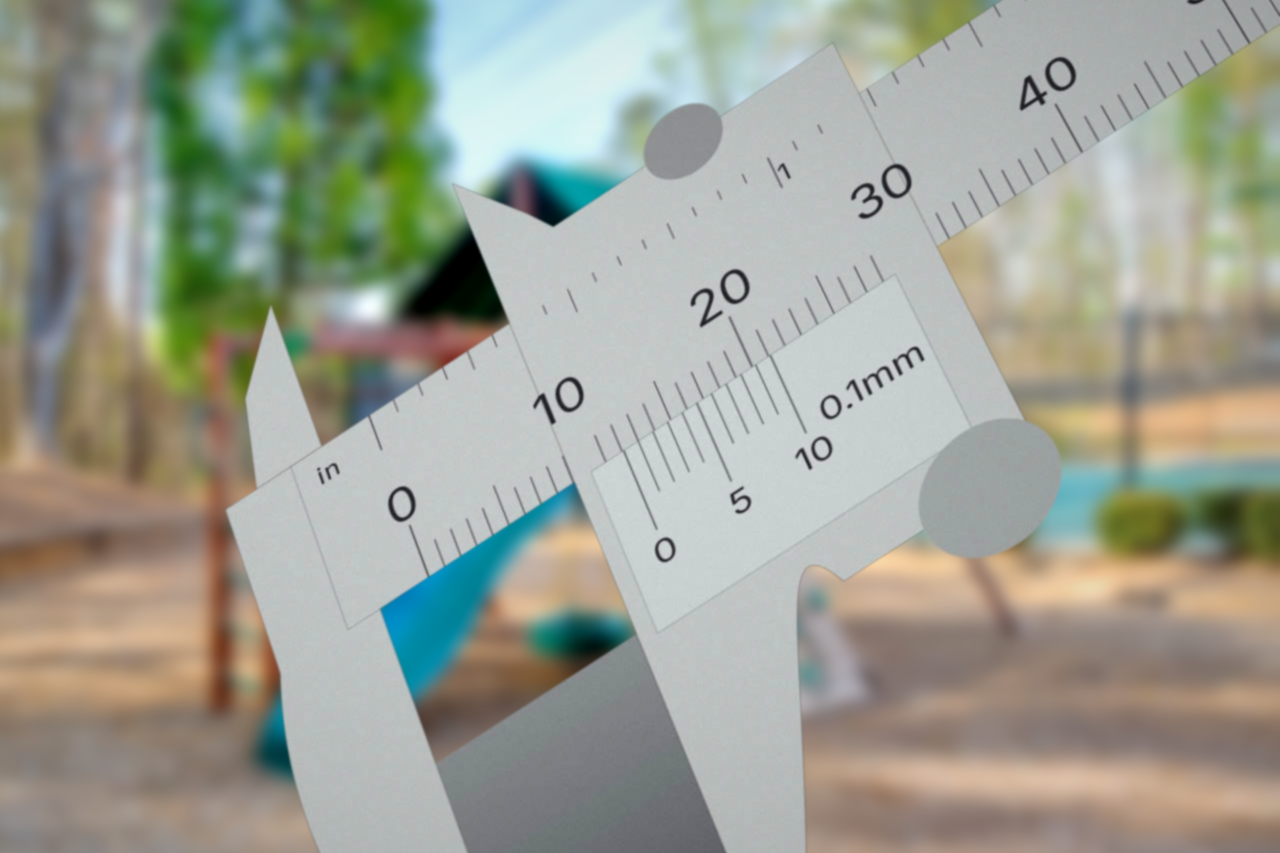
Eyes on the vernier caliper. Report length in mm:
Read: 12.1 mm
